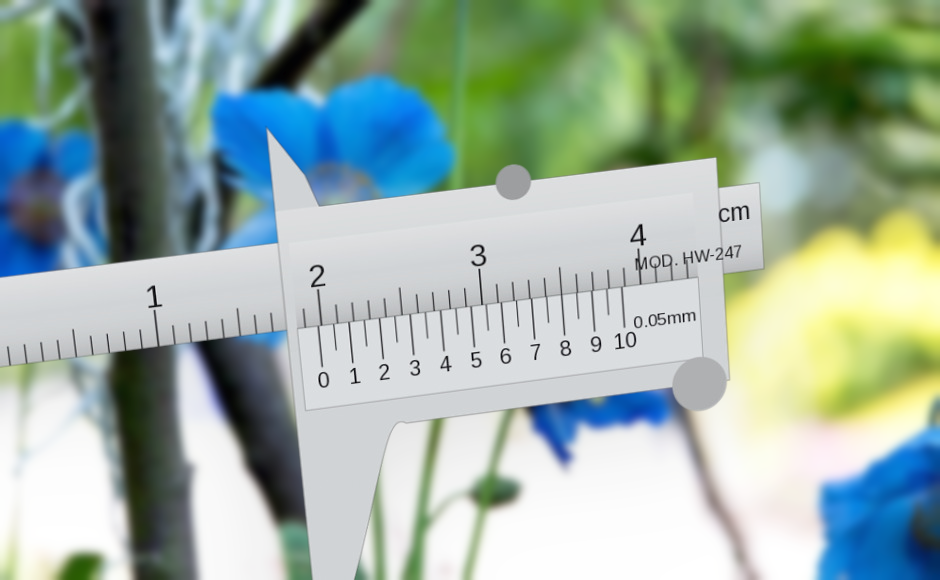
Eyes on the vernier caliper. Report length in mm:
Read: 19.8 mm
